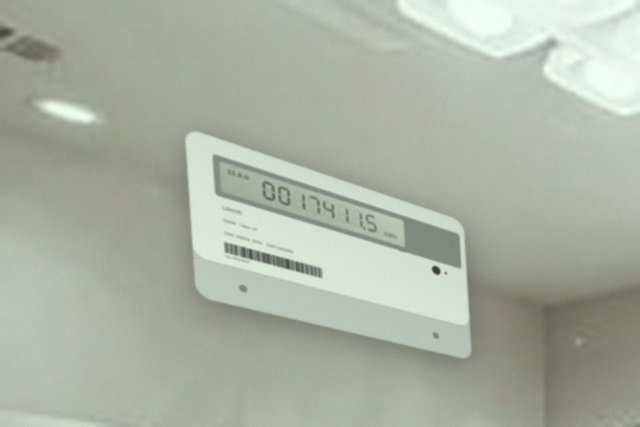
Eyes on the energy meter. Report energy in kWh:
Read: 17411.5 kWh
